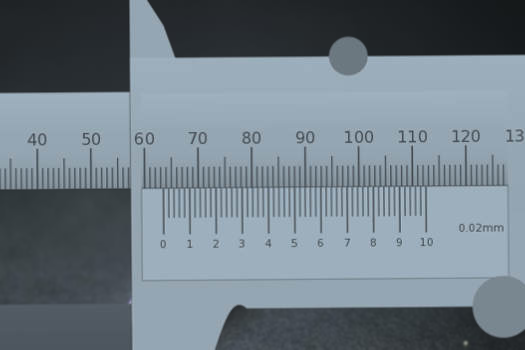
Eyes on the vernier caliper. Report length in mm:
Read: 63.5 mm
